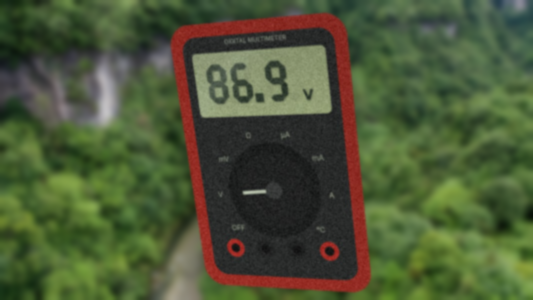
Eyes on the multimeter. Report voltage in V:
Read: 86.9 V
